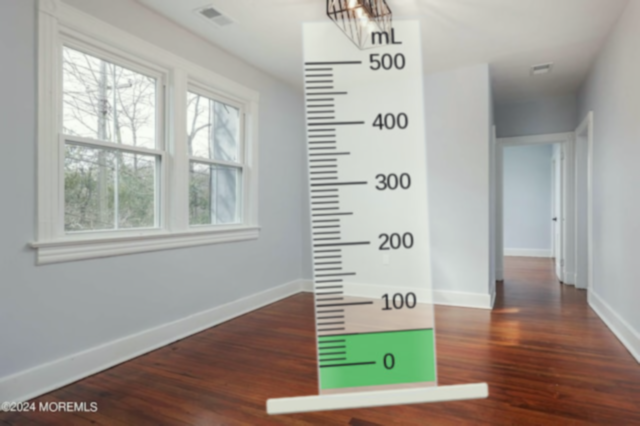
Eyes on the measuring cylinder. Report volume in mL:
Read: 50 mL
